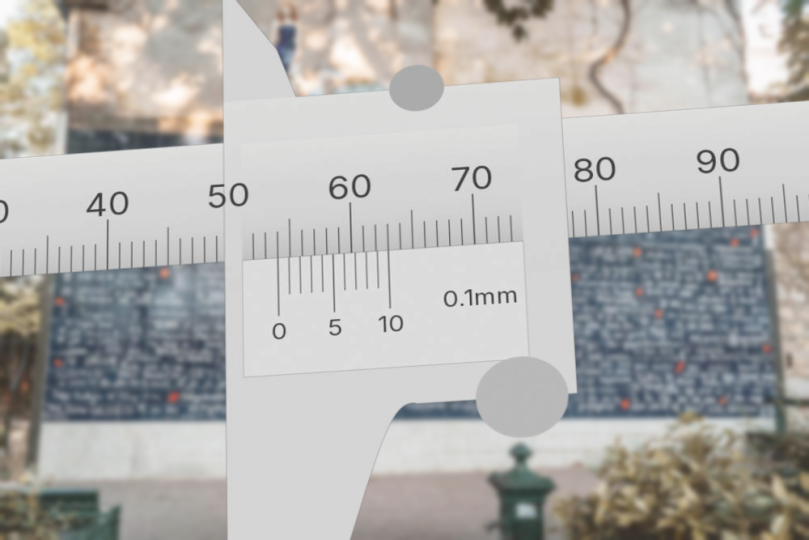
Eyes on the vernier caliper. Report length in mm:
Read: 54.0 mm
